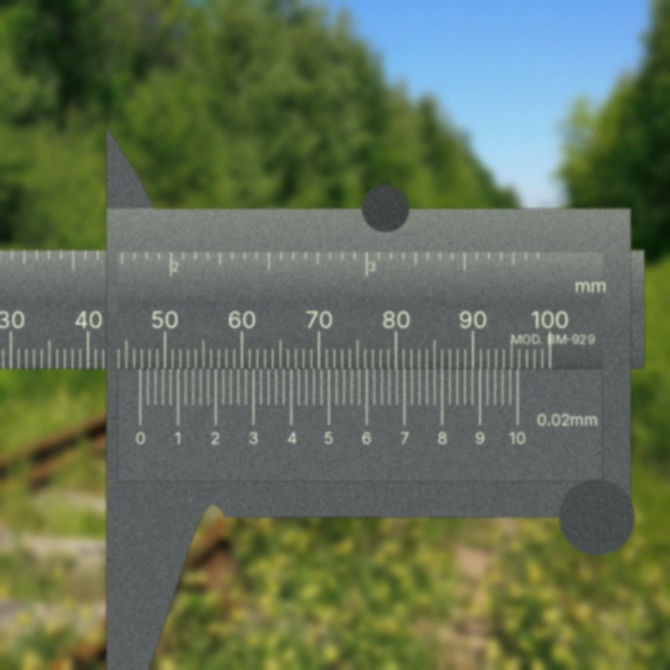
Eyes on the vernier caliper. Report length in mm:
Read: 46.8 mm
